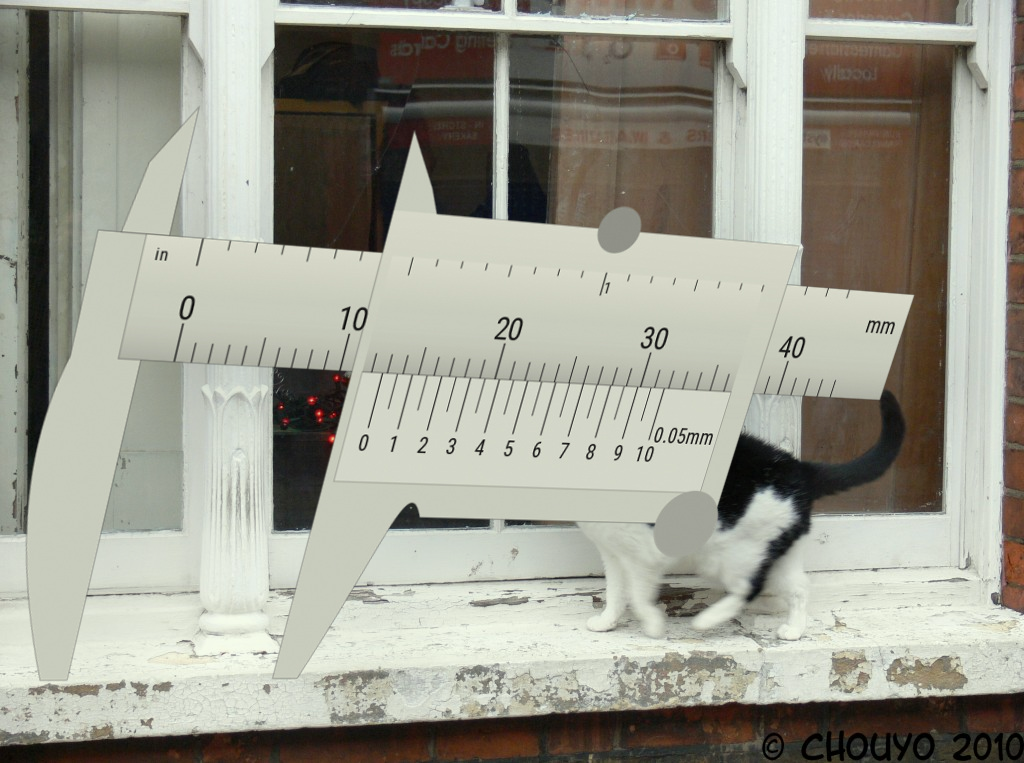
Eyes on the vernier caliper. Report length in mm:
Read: 12.7 mm
